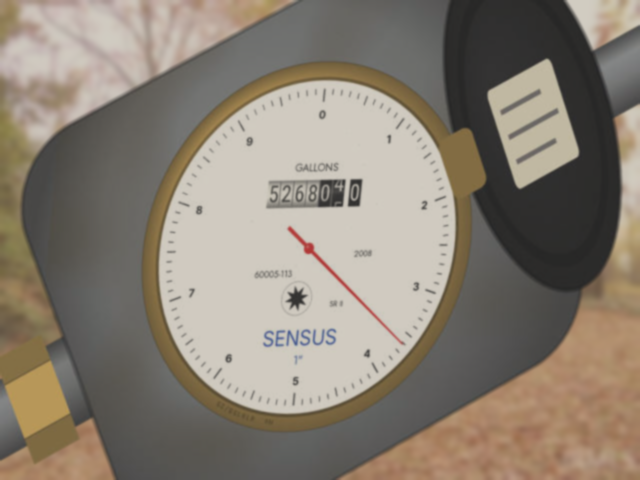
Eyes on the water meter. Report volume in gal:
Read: 5268043.6 gal
